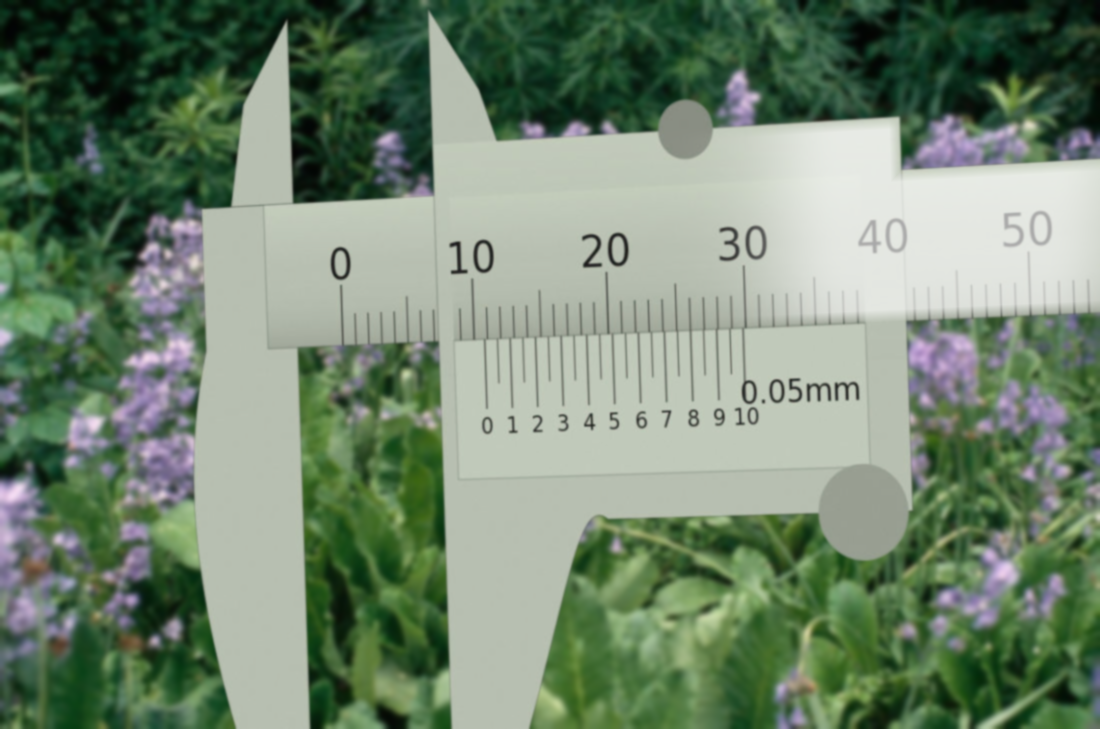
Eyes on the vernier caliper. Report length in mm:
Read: 10.8 mm
